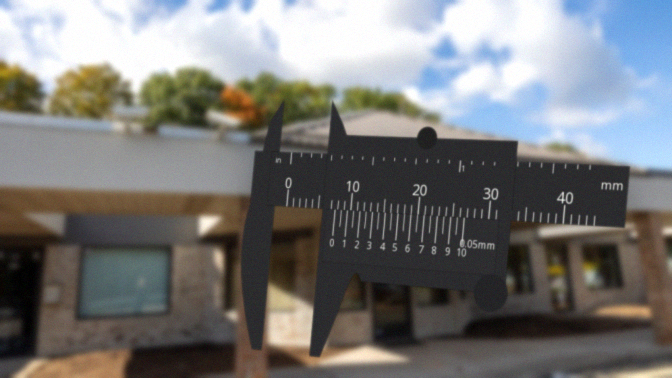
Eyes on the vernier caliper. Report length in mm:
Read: 7.6 mm
